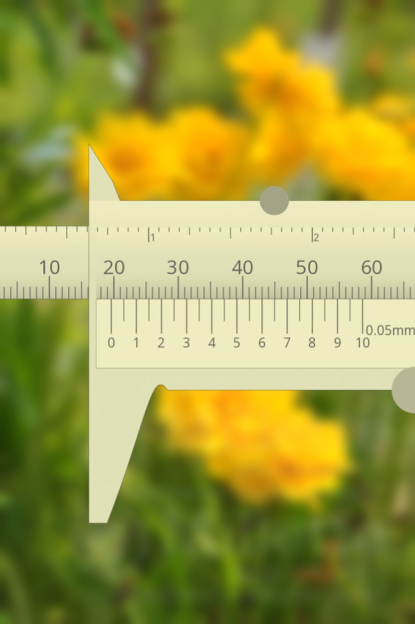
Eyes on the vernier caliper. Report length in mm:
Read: 19.6 mm
